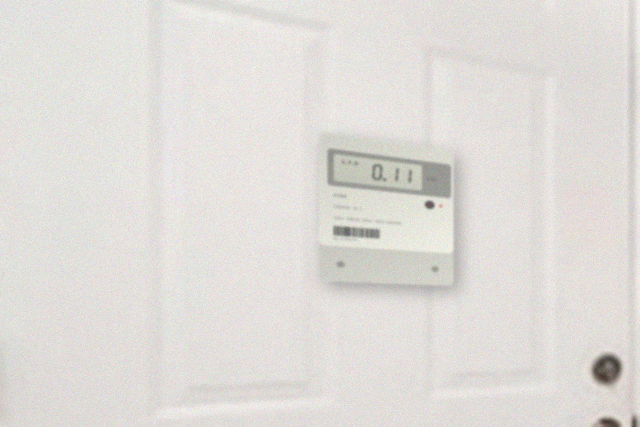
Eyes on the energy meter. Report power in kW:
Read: 0.11 kW
